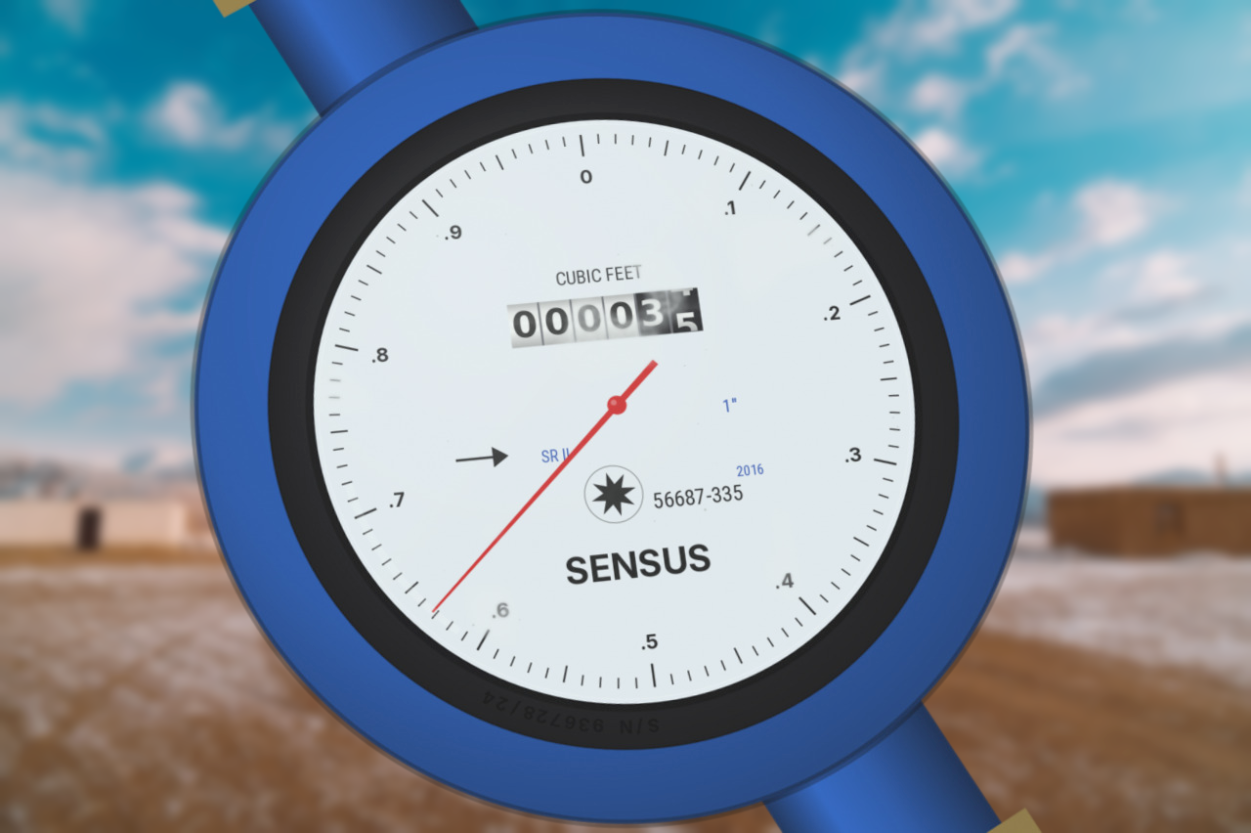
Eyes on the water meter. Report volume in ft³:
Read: 34.63 ft³
